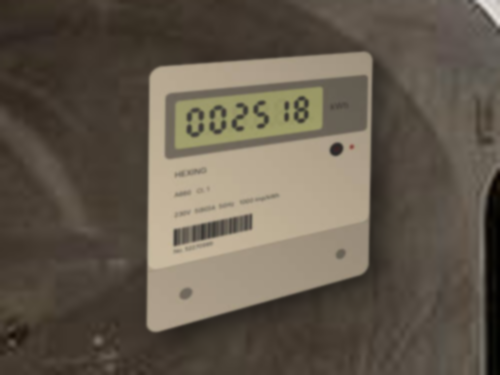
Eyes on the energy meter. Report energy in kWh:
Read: 2518 kWh
